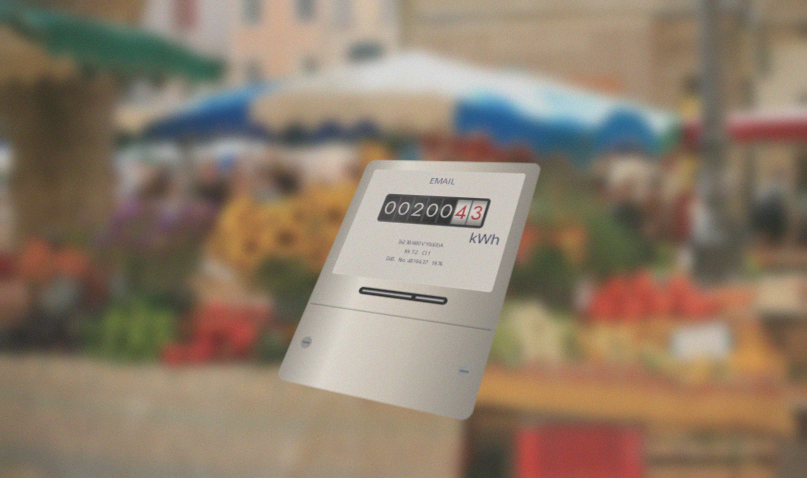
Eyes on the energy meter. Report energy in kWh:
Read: 200.43 kWh
